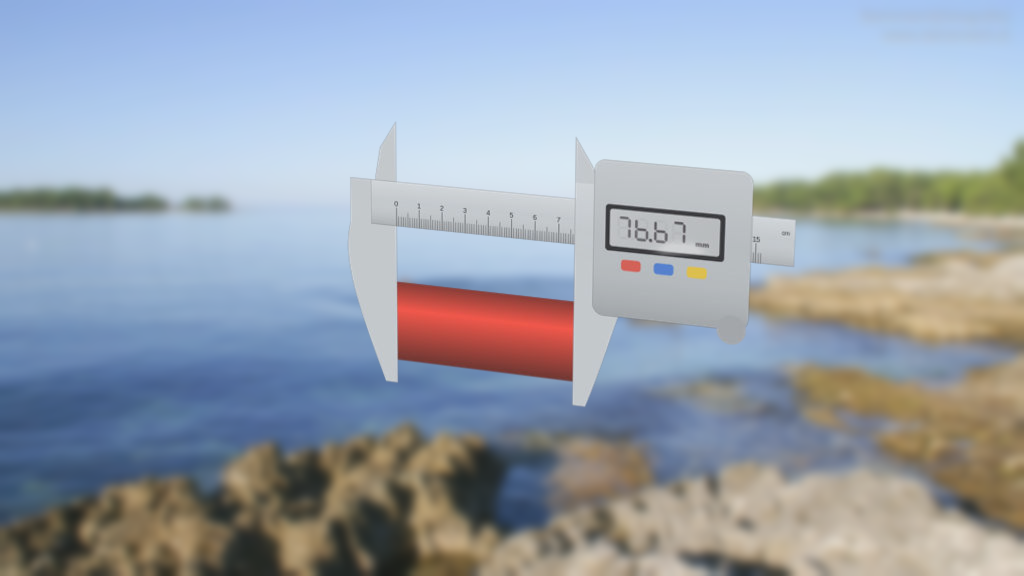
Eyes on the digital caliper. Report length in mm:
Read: 76.67 mm
